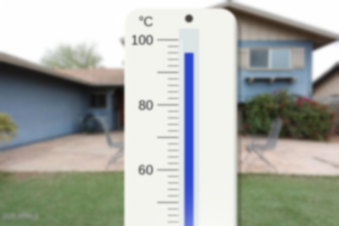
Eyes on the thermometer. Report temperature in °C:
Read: 96 °C
